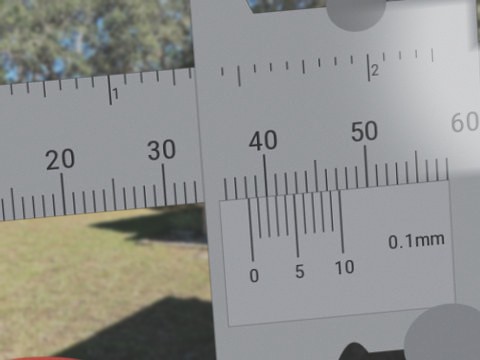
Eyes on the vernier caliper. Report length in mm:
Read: 38.2 mm
